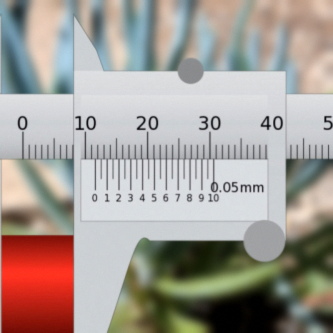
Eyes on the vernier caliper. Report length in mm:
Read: 11.6 mm
